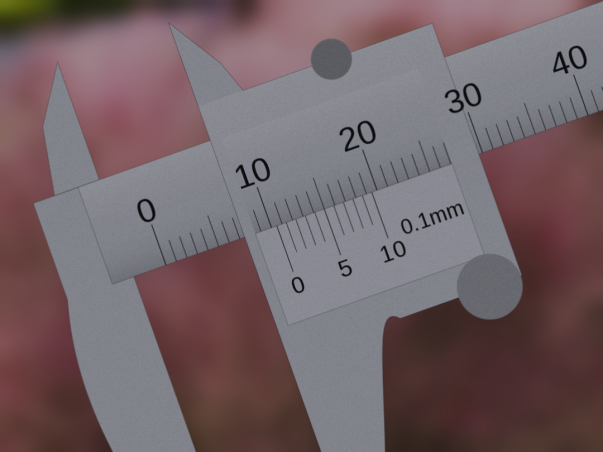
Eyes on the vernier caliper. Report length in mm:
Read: 10.5 mm
